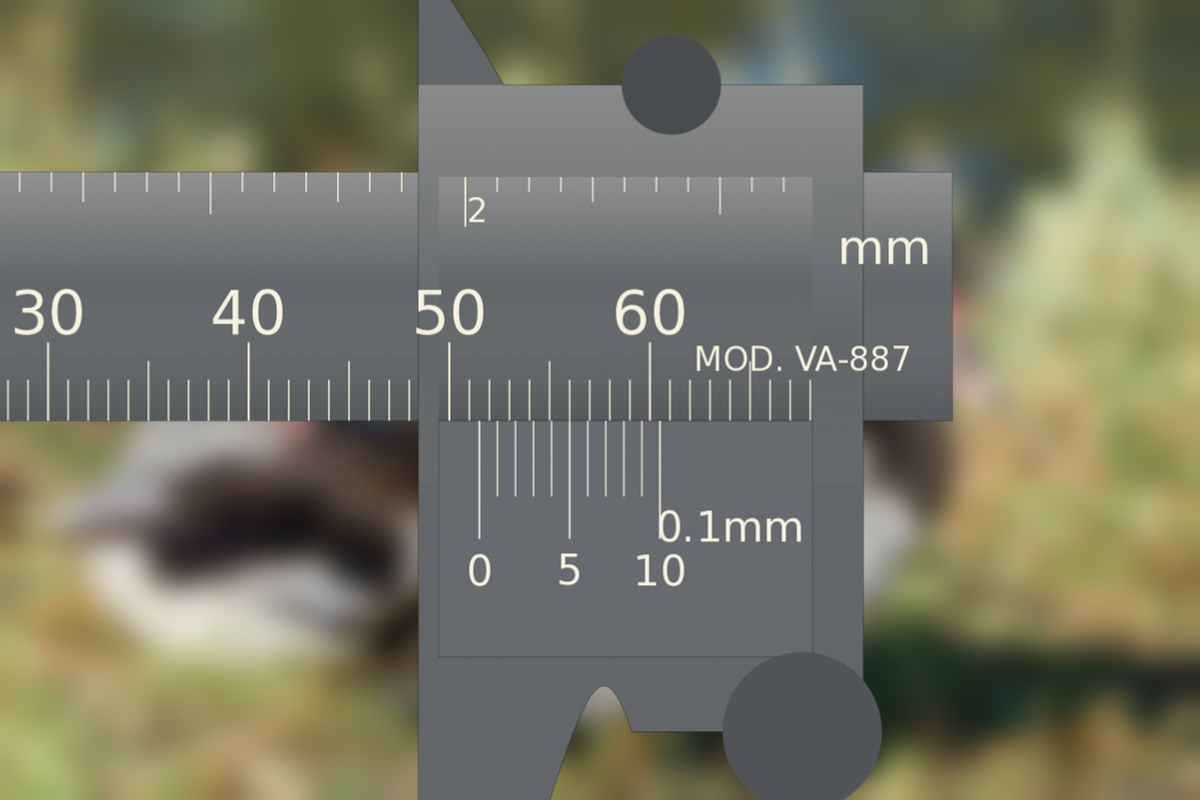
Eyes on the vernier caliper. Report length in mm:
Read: 51.5 mm
